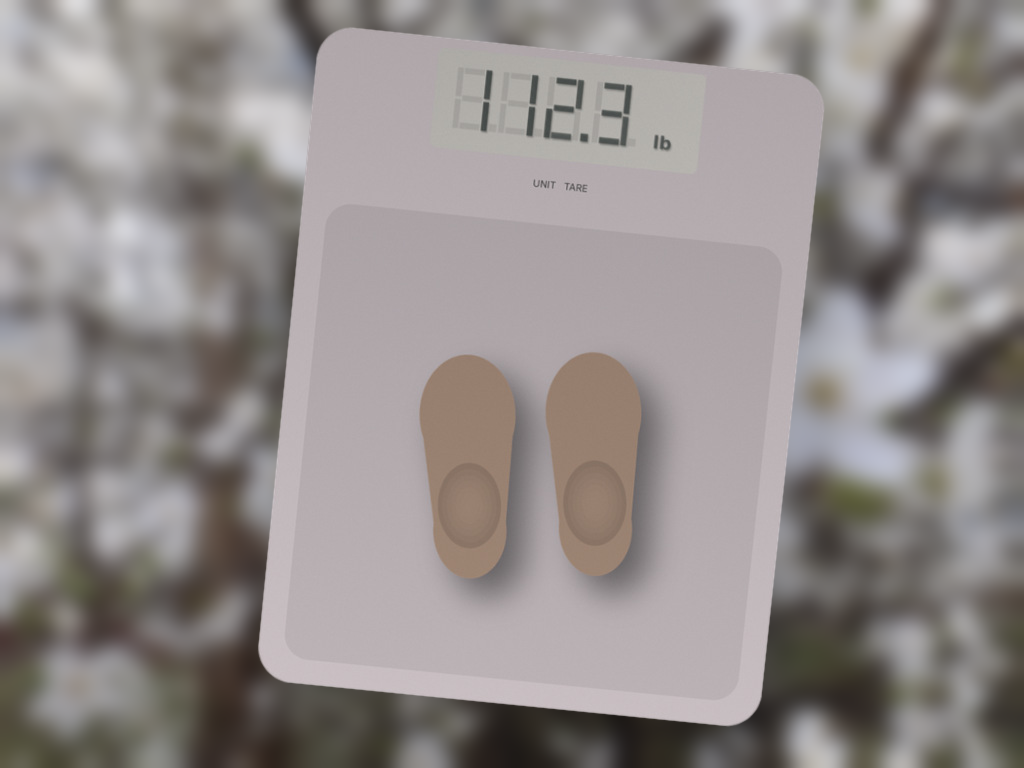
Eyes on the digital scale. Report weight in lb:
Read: 112.3 lb
